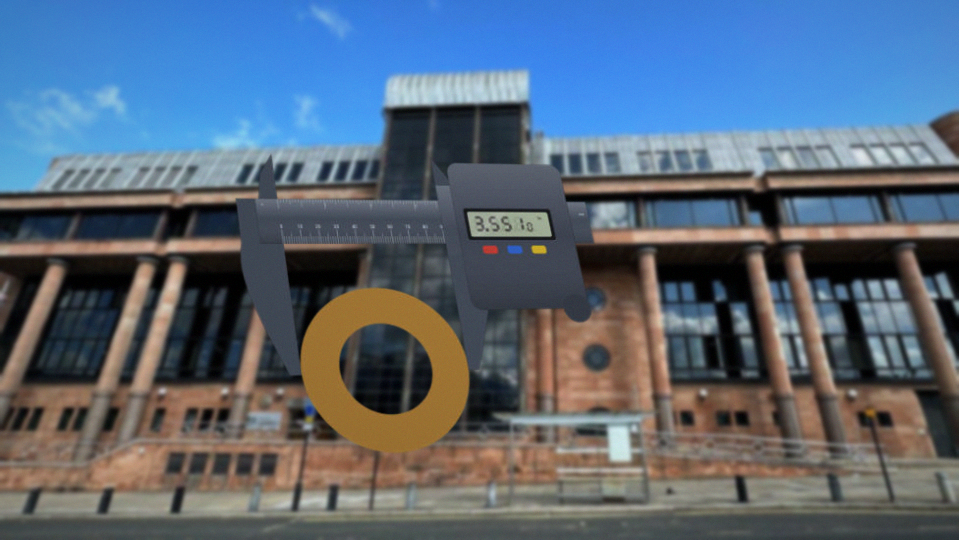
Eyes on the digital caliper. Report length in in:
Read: 3.5510 in
